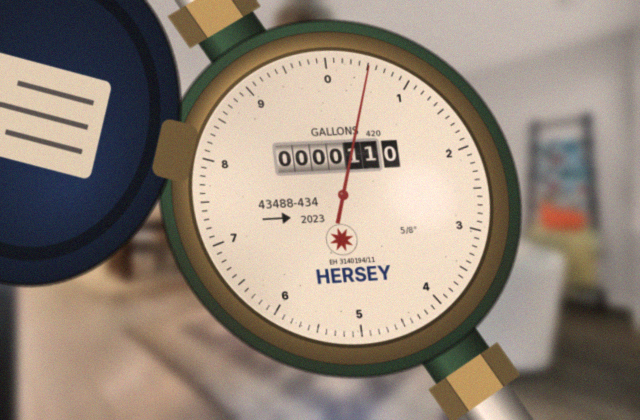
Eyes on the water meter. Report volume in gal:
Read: 110.5 gal
